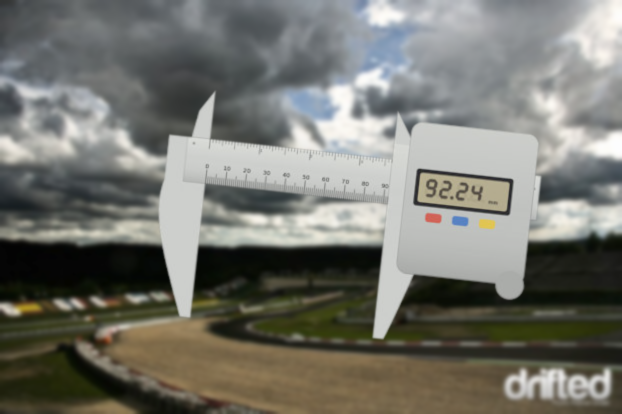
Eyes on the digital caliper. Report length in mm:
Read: 92.24 mm
